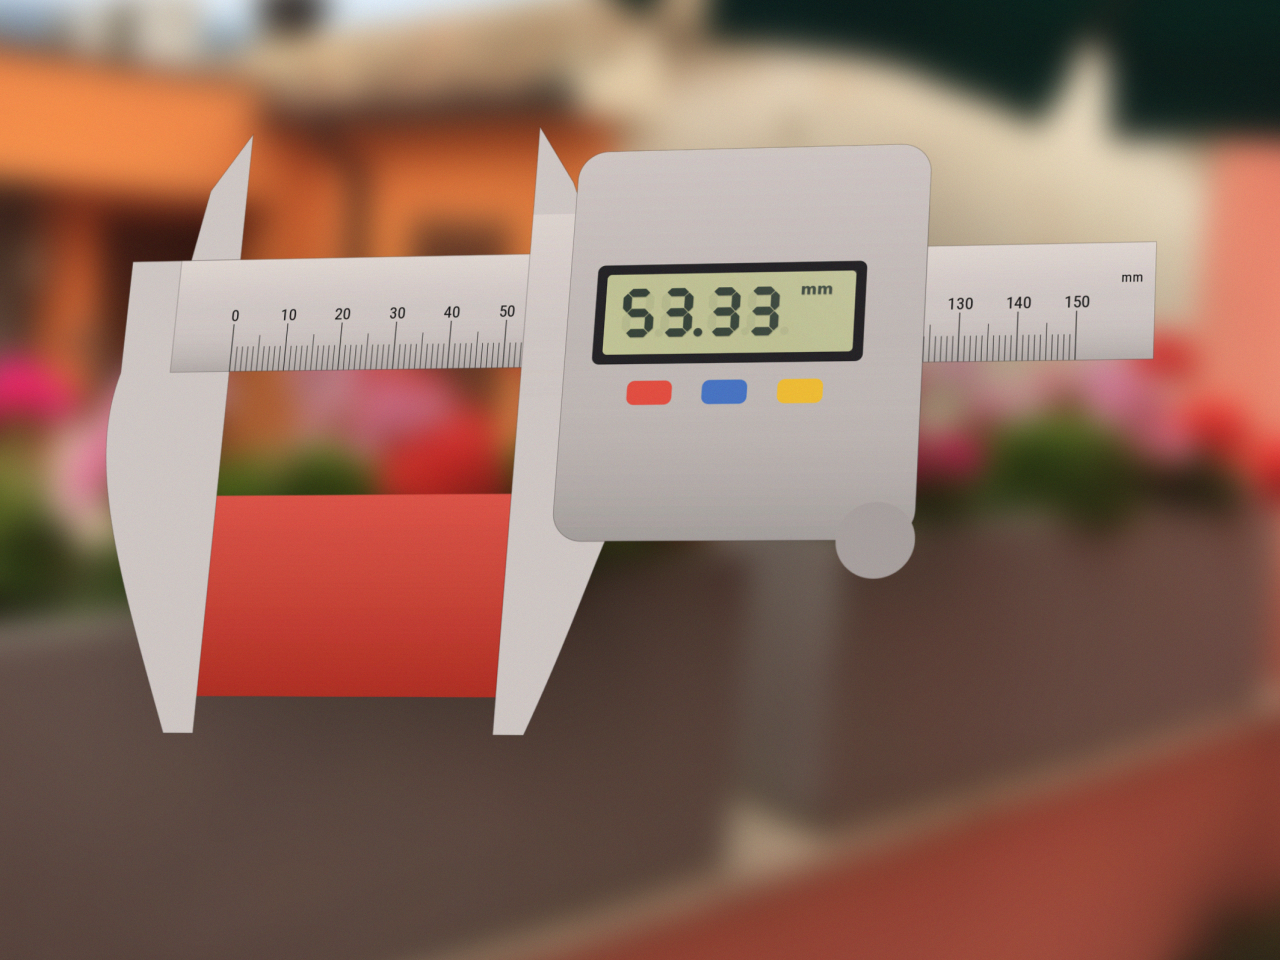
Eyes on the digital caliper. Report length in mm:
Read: 53.33 mm
